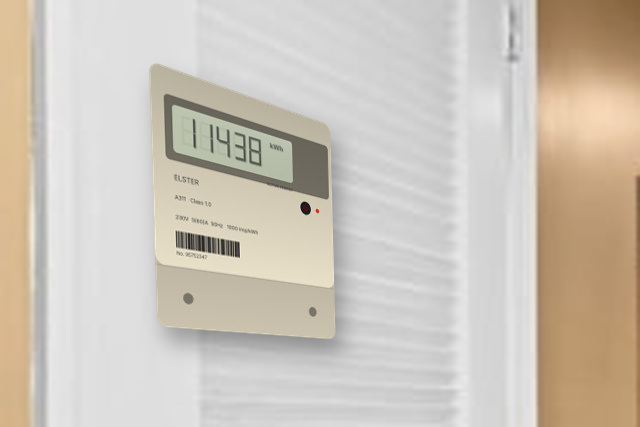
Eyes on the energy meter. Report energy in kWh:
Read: 11438 kWh
